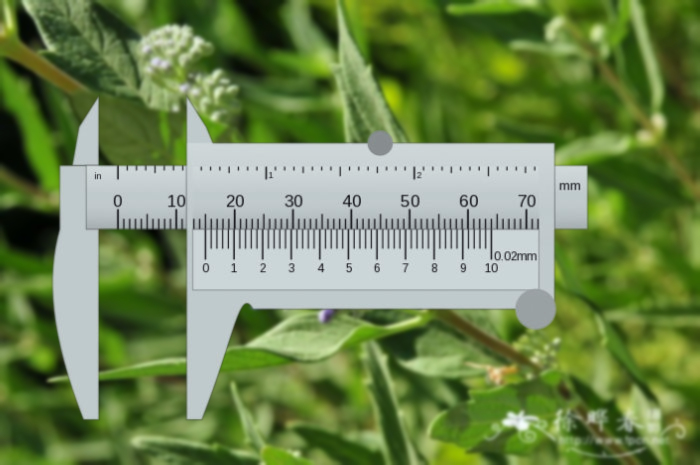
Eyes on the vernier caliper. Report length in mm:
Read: 15.0 mm
